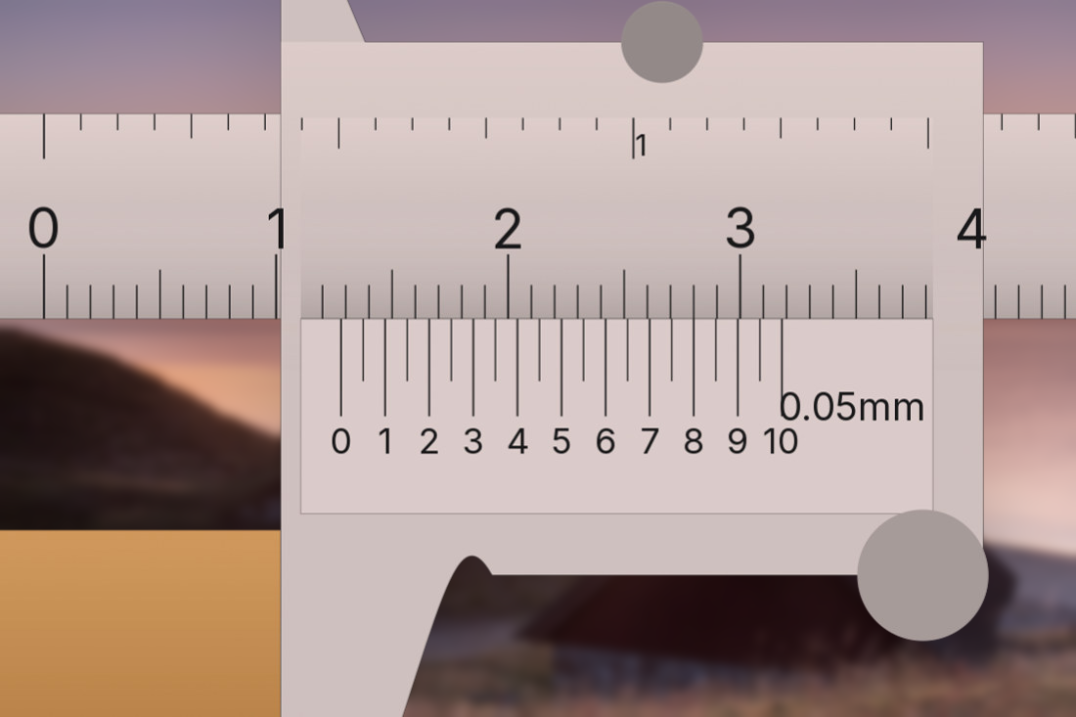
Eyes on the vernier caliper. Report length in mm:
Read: 12.80 mm
